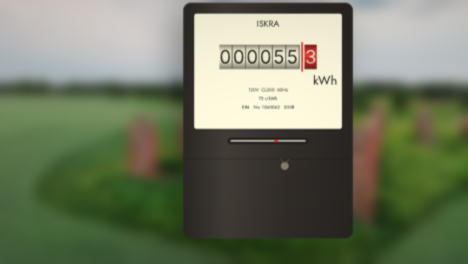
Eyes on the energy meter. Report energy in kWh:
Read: 55.3 kWh
